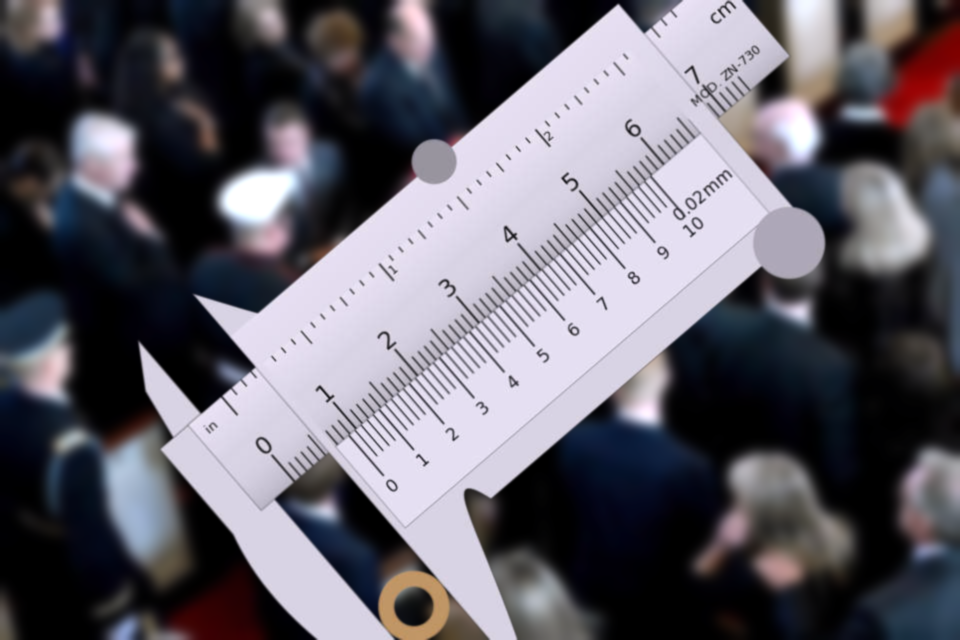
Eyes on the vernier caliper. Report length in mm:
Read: 8.8 mm
